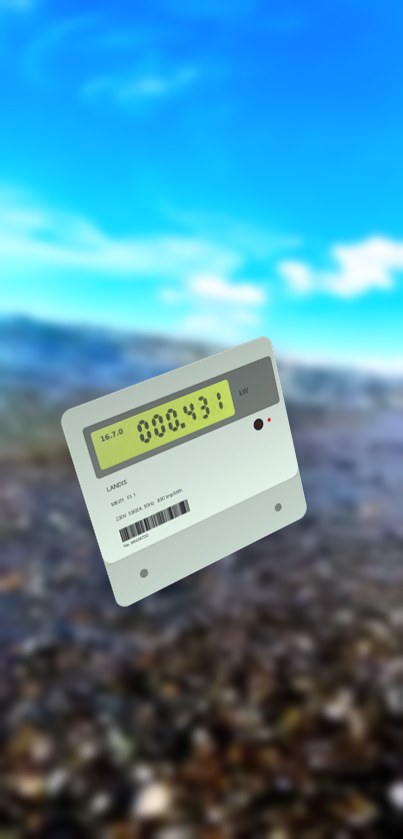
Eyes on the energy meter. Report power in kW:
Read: 0.431 kW
